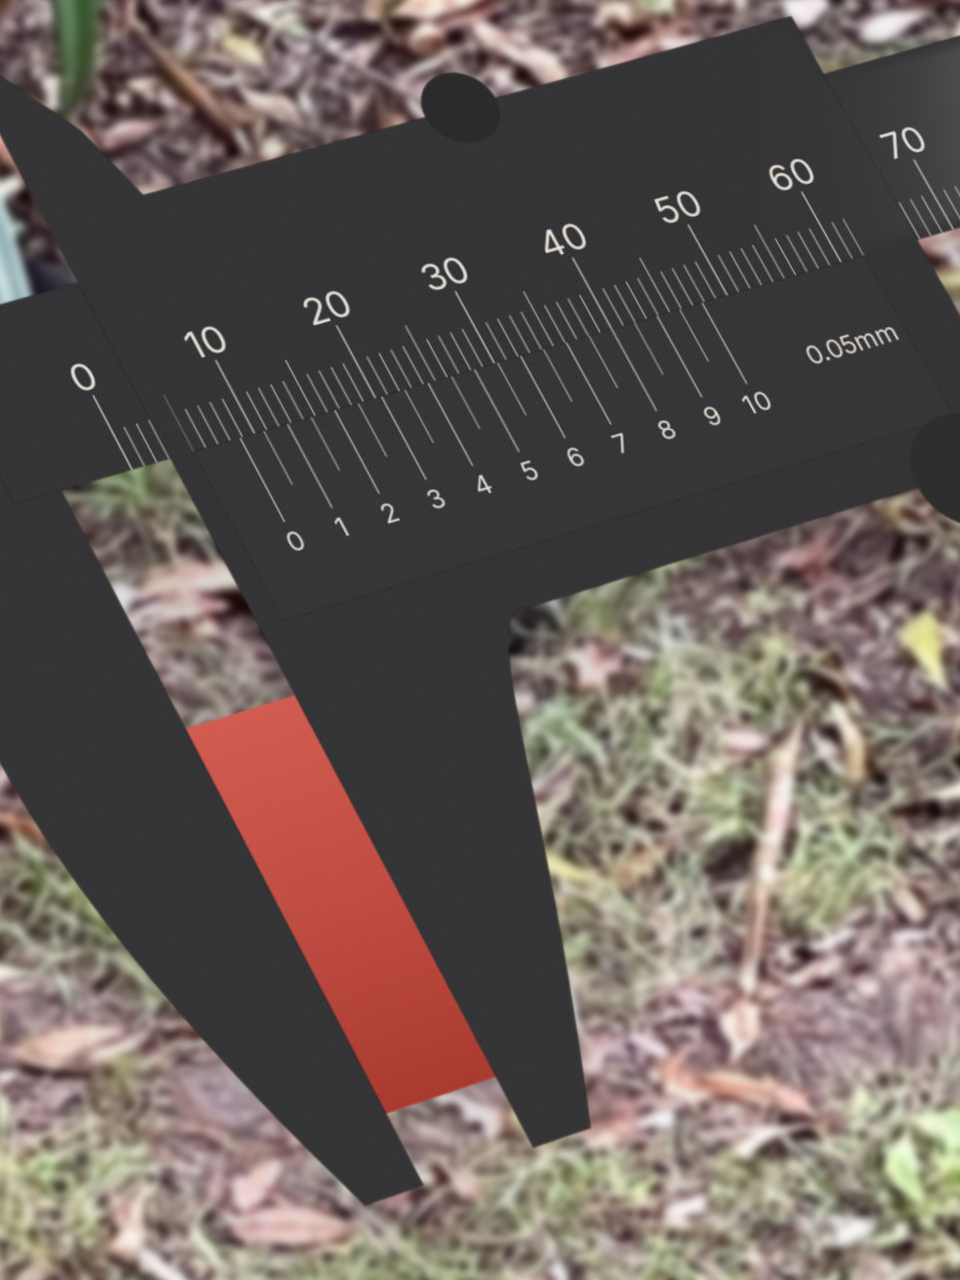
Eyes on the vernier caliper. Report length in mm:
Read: 8.8 mm
